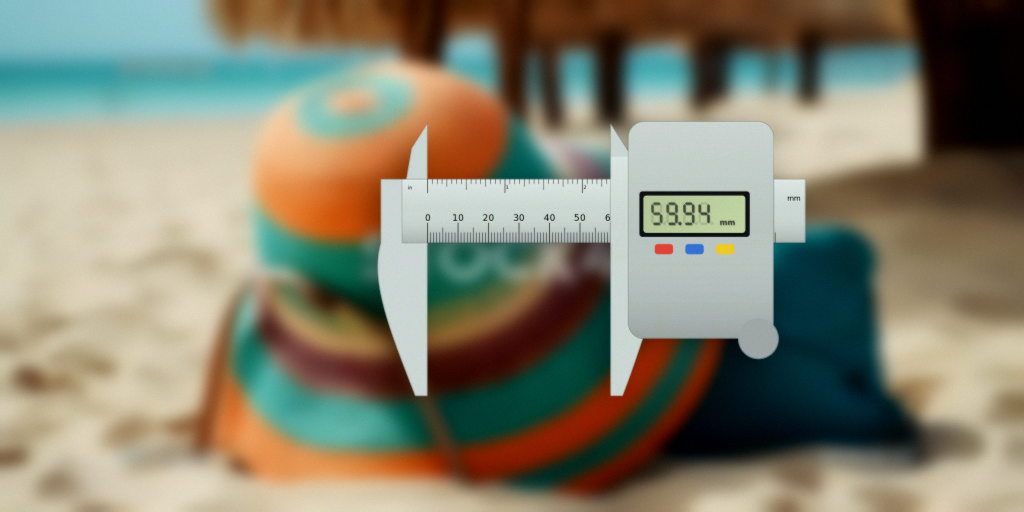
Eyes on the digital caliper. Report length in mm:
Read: 59.94 mm
